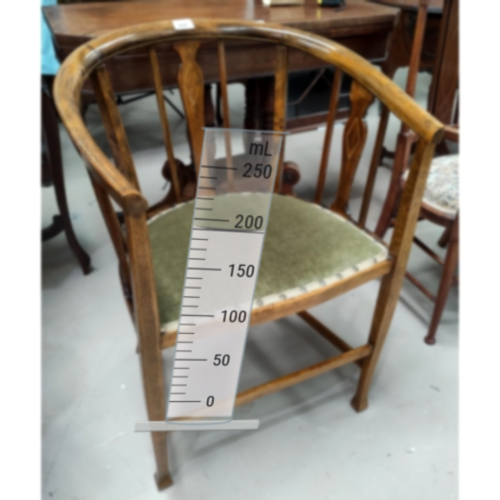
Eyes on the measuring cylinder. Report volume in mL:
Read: 190 mL
